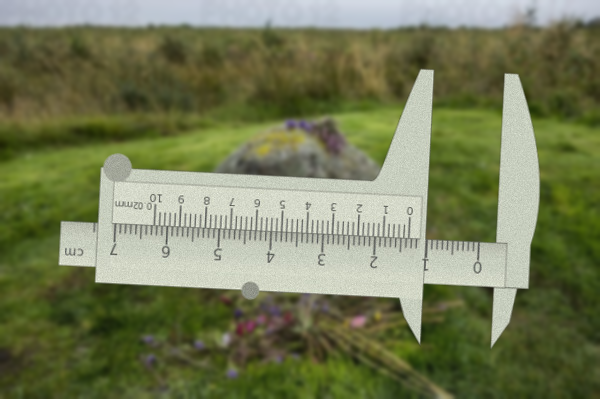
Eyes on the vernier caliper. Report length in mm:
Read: 13.5 mm
